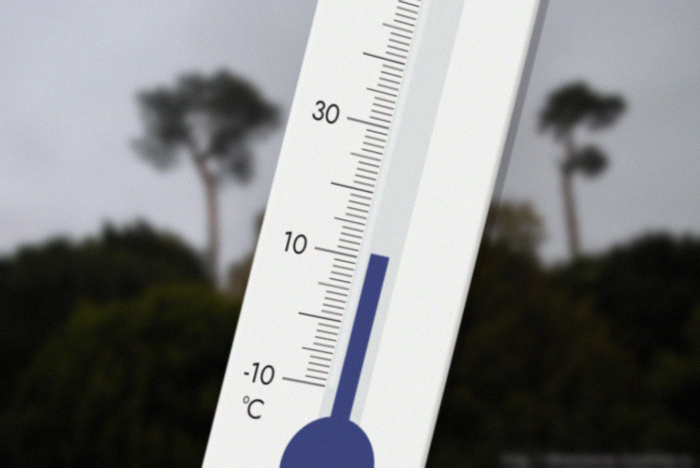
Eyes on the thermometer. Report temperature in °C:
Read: 11 °C
